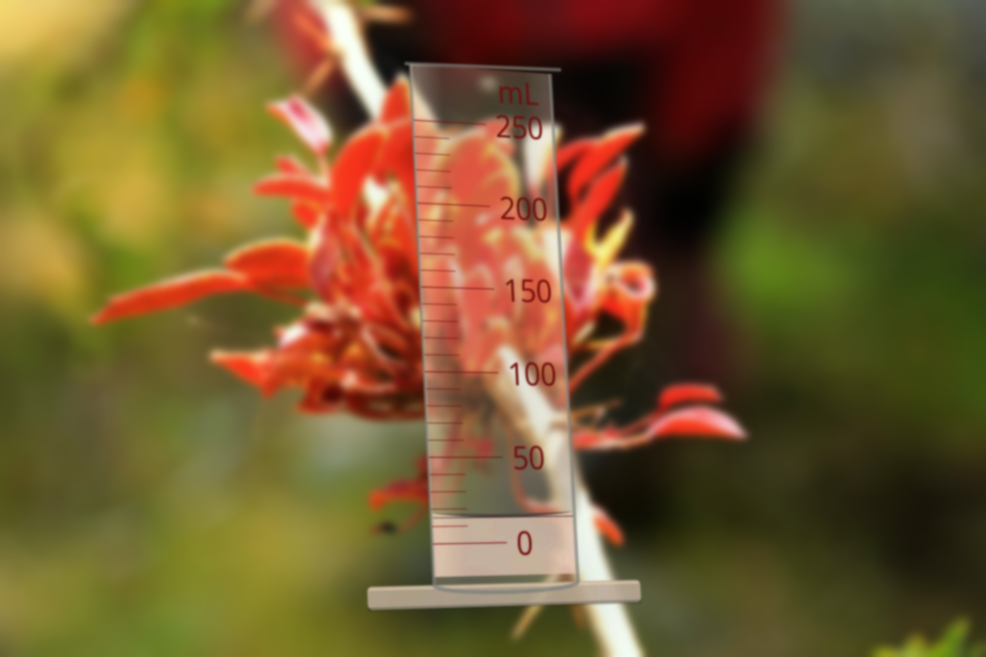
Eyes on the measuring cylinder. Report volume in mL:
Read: 15 mL
